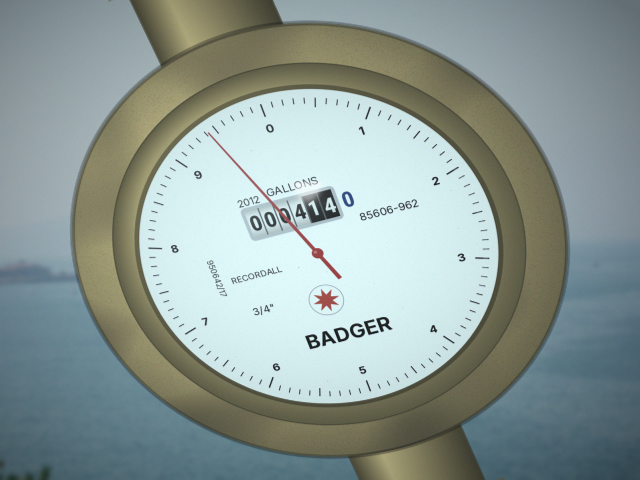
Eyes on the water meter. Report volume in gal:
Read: 4139.4 gal
